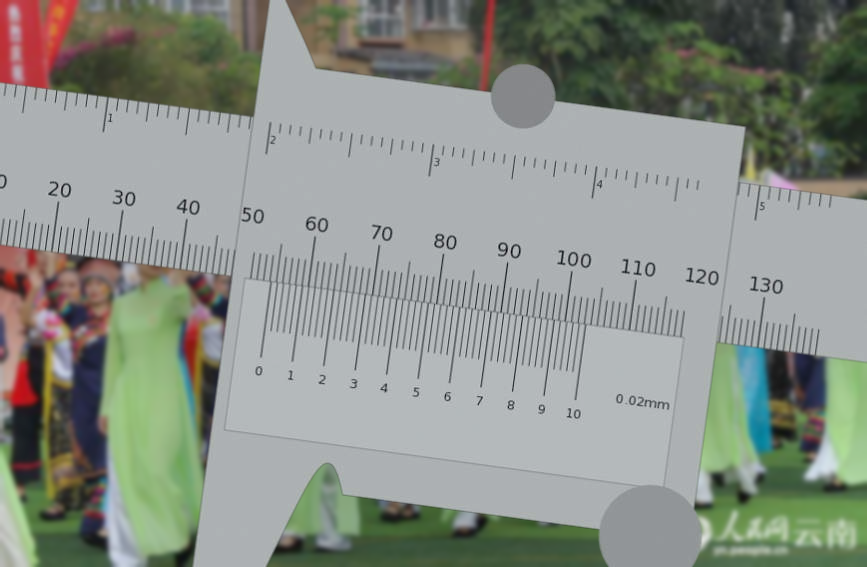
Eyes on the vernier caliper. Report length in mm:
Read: 54.2 mm
